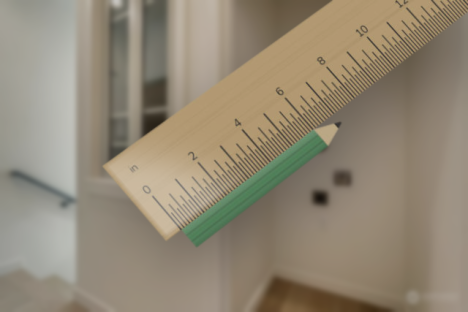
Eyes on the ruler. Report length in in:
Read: 7 in
